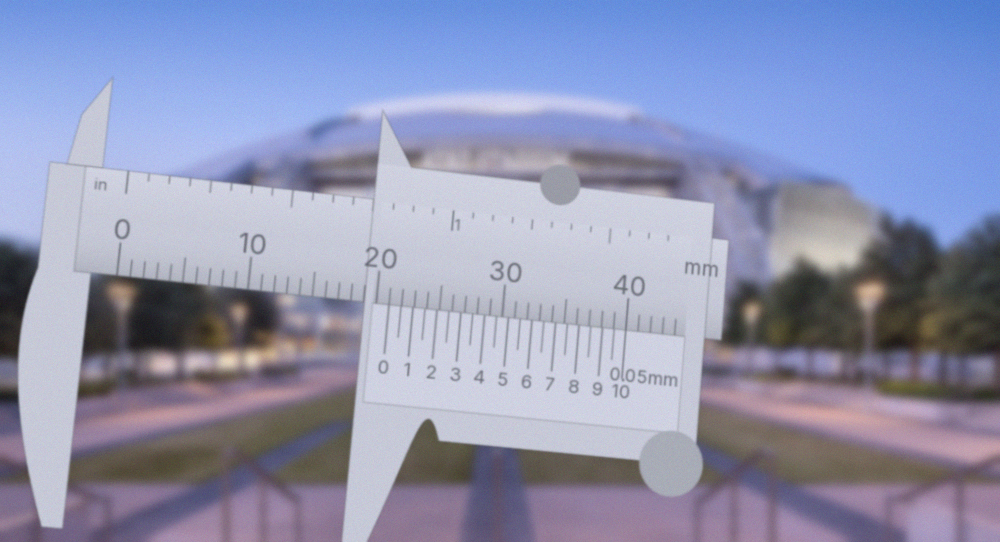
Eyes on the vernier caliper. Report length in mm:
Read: 21.0 mm
